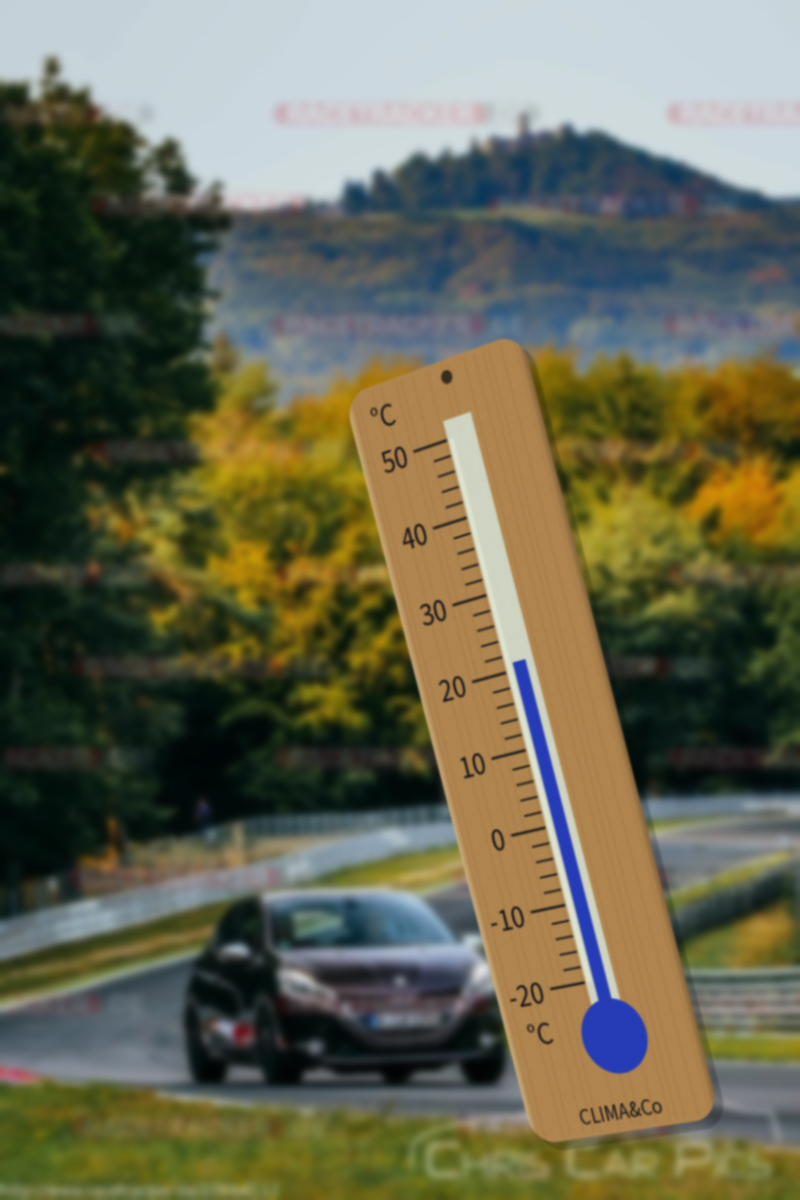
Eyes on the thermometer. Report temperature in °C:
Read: 21 °C
